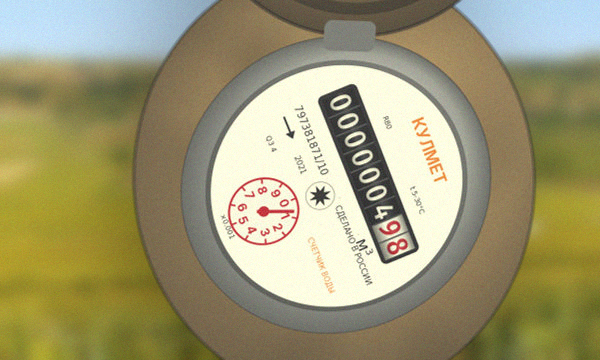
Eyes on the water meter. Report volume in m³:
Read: 4.980 m³
